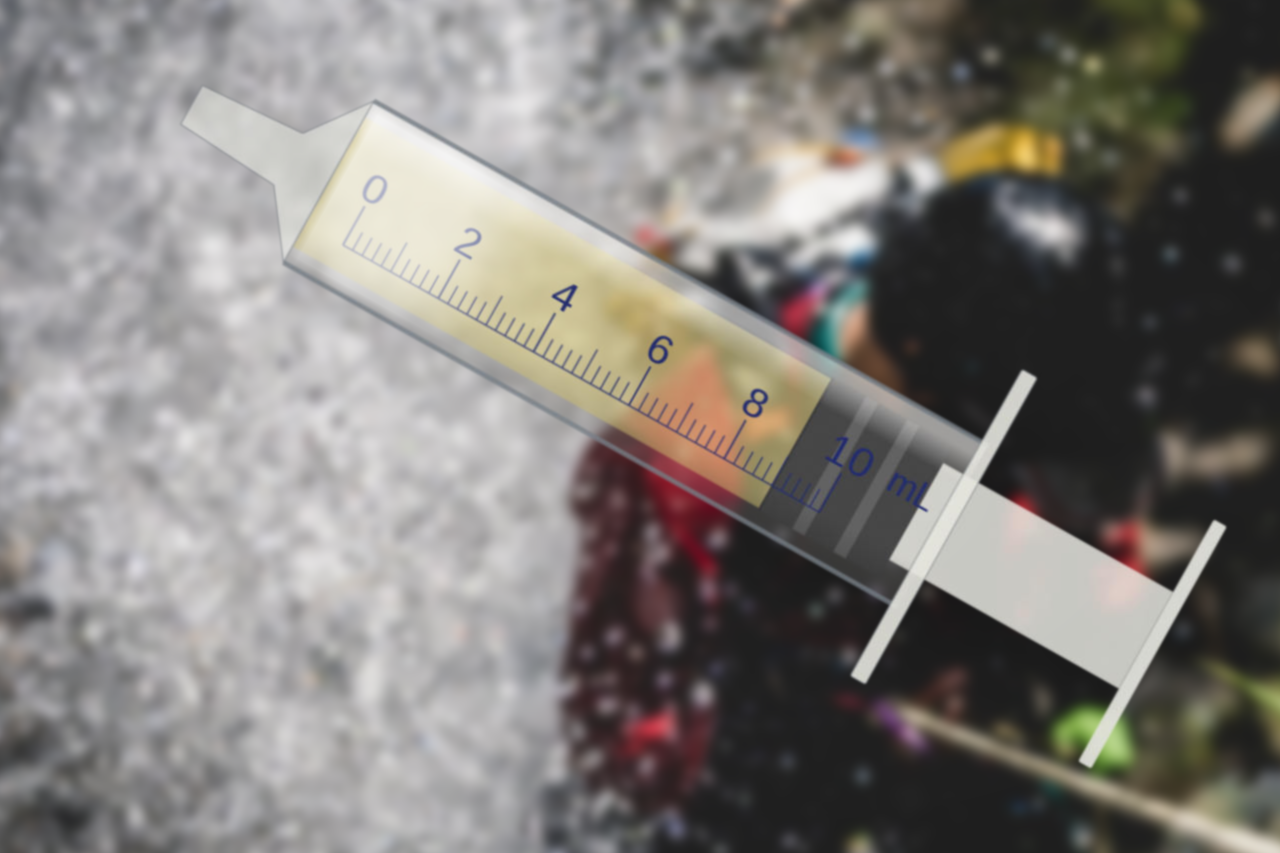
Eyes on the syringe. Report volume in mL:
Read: 9 mL
